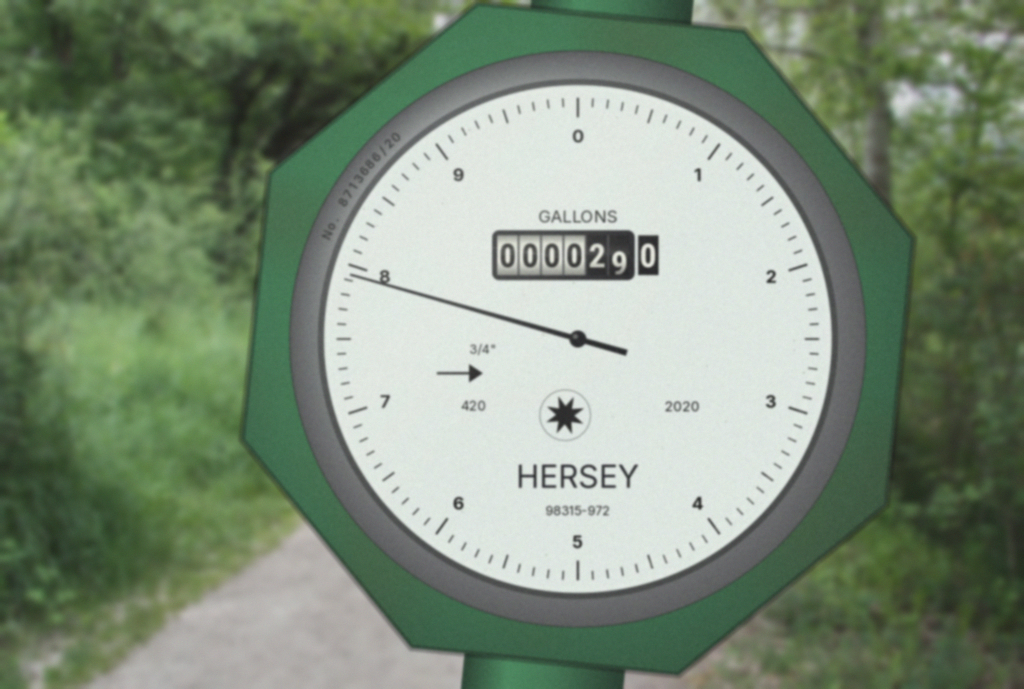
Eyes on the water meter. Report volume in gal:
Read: 287.9 gal
